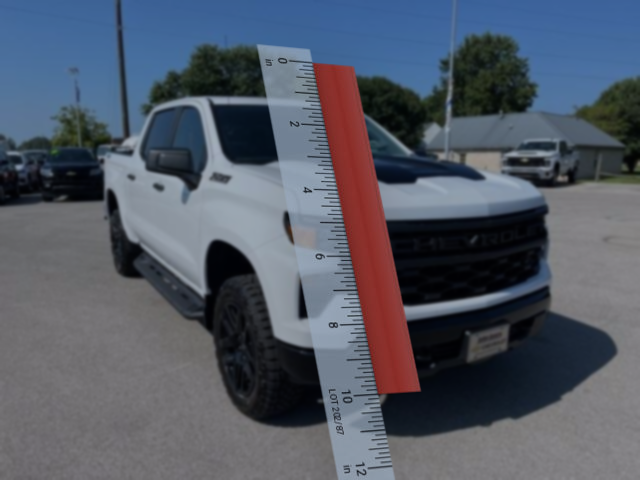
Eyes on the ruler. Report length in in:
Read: 10 in
